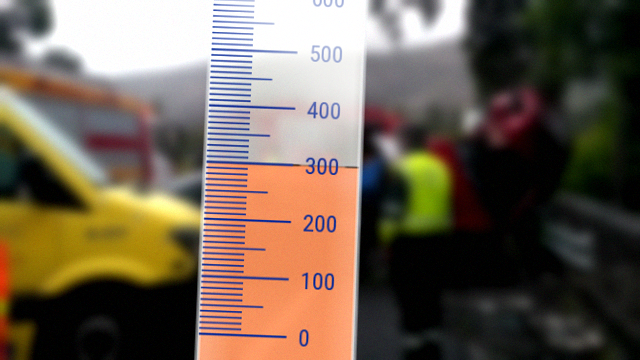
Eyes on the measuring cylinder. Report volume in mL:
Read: 300 mL
